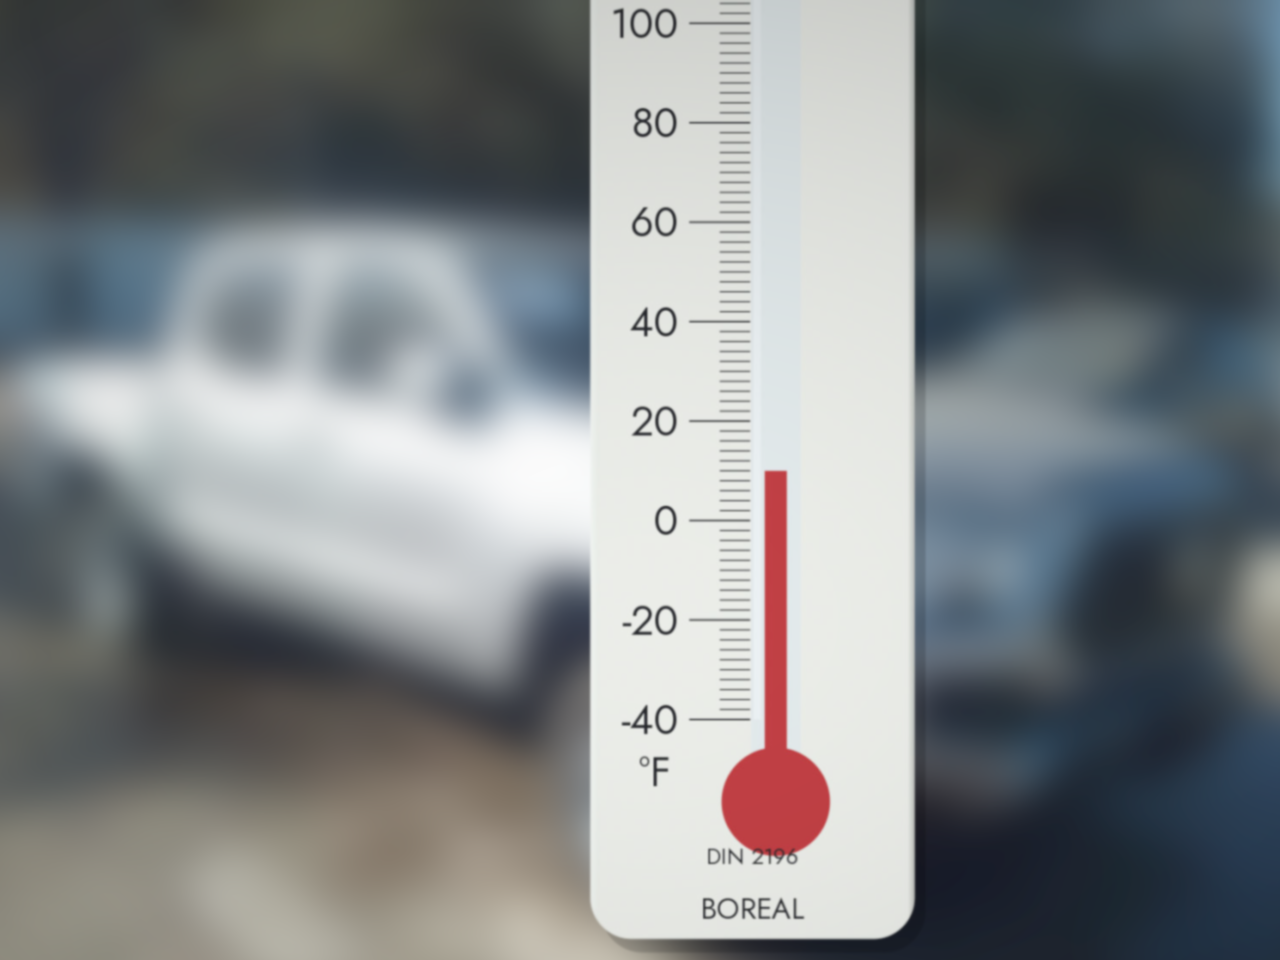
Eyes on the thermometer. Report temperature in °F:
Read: 10 °F
